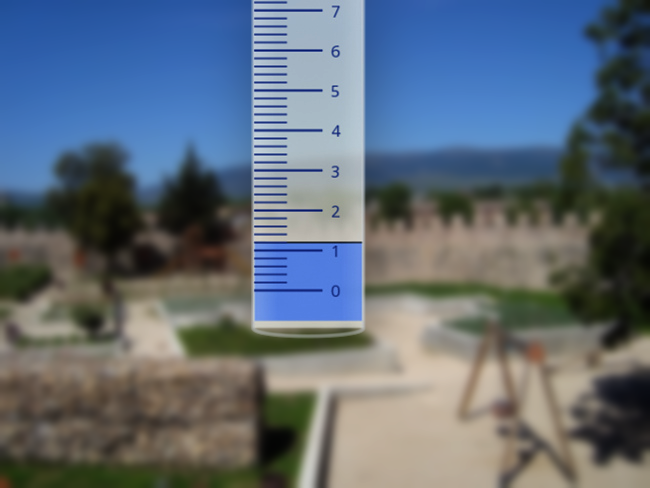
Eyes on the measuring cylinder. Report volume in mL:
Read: 1.2 mL
